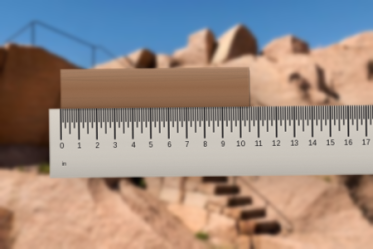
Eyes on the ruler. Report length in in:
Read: 10.5 in
